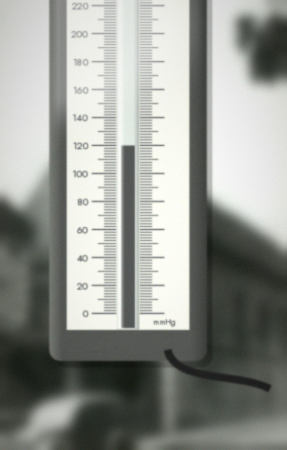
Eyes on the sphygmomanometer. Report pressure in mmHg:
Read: 120 mmHg
